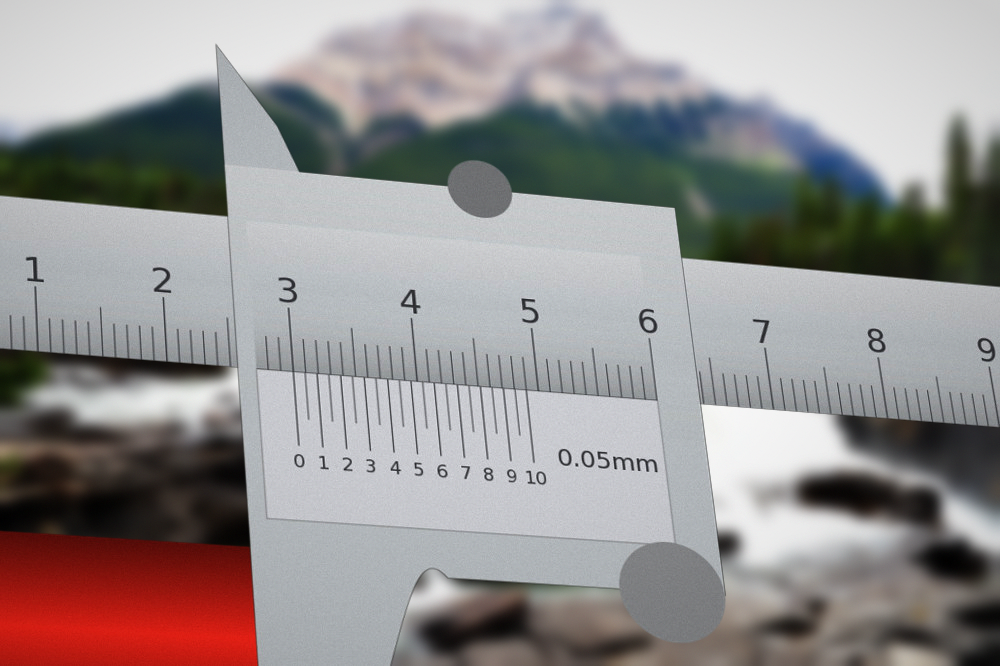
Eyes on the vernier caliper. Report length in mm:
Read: 30.0 mm
